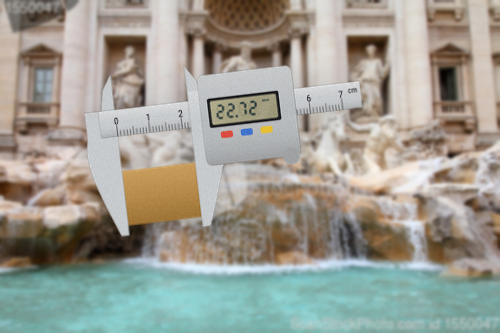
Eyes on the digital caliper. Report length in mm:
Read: 22.72 mm
